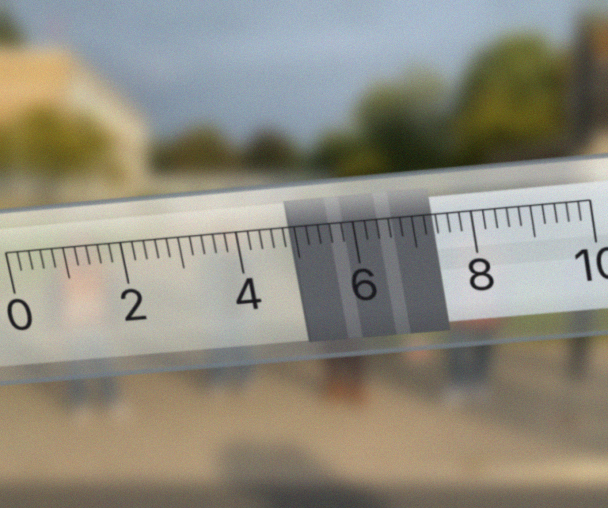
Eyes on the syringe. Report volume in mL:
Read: 4.9 mL
